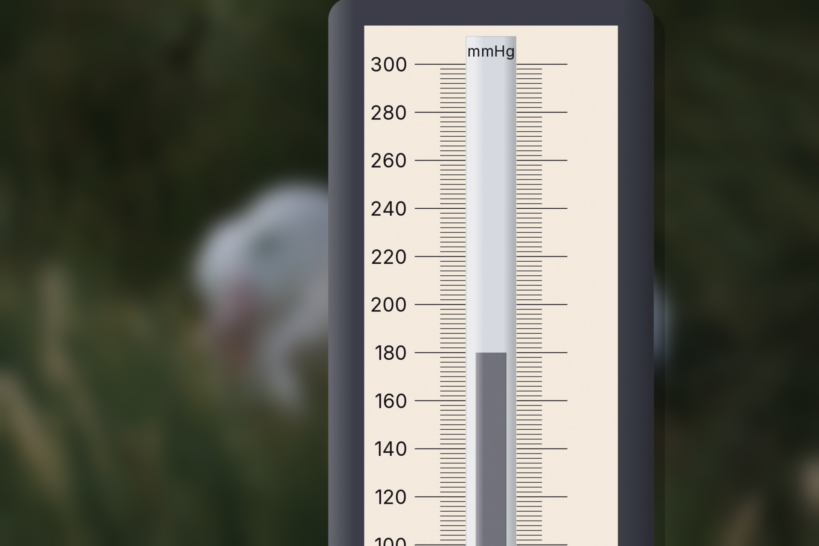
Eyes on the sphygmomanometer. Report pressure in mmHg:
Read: 180 mmHg
